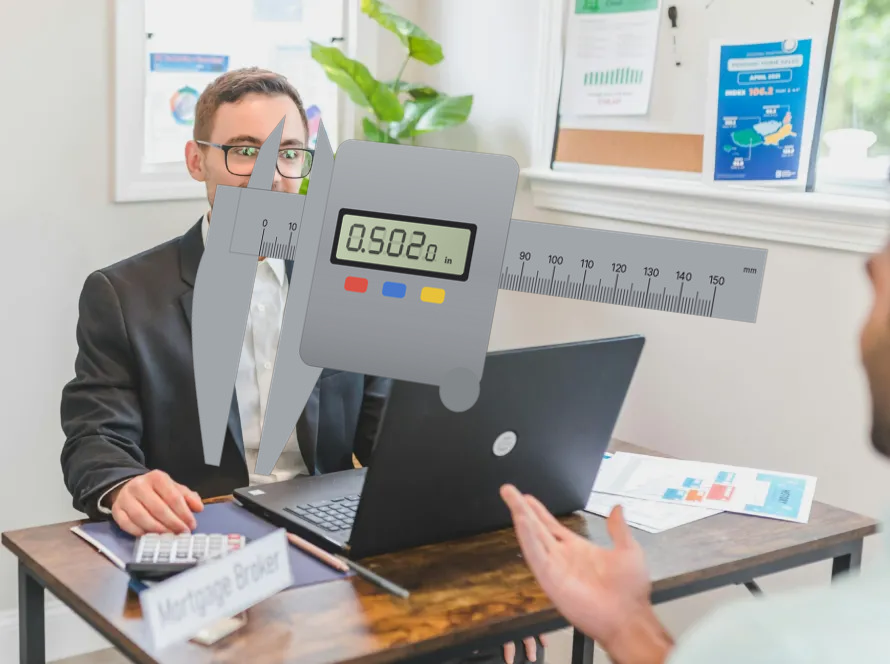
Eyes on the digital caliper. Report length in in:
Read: 0.5020 in
